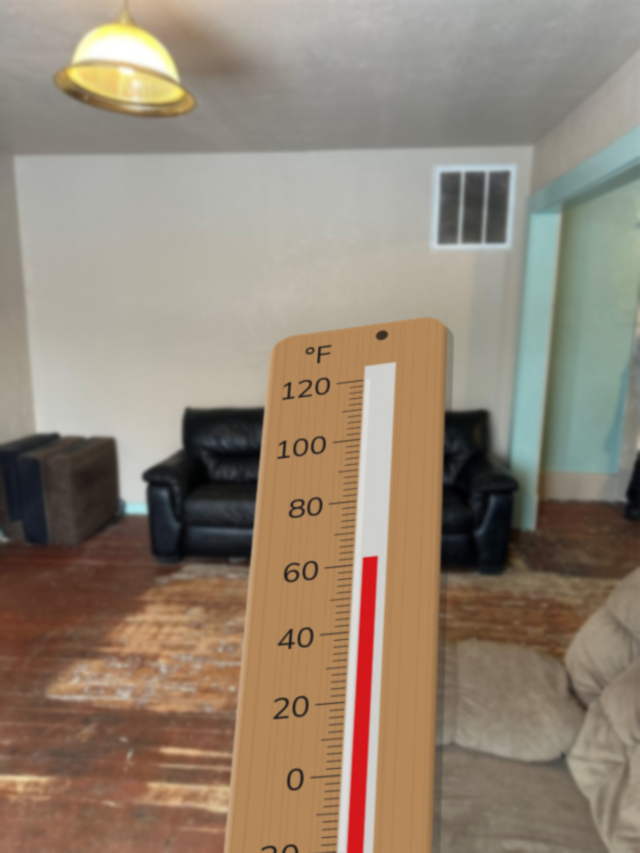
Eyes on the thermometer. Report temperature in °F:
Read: 62 °F
